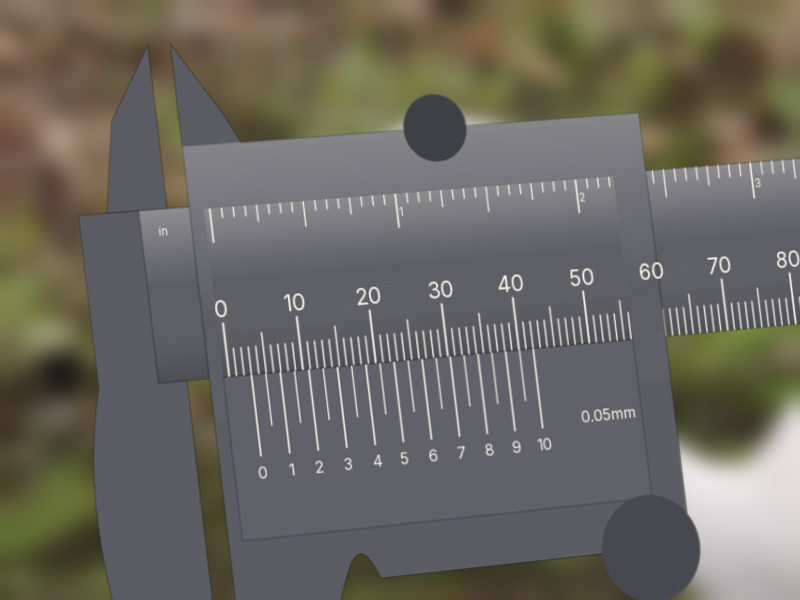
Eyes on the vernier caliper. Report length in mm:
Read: 3.0 mm
